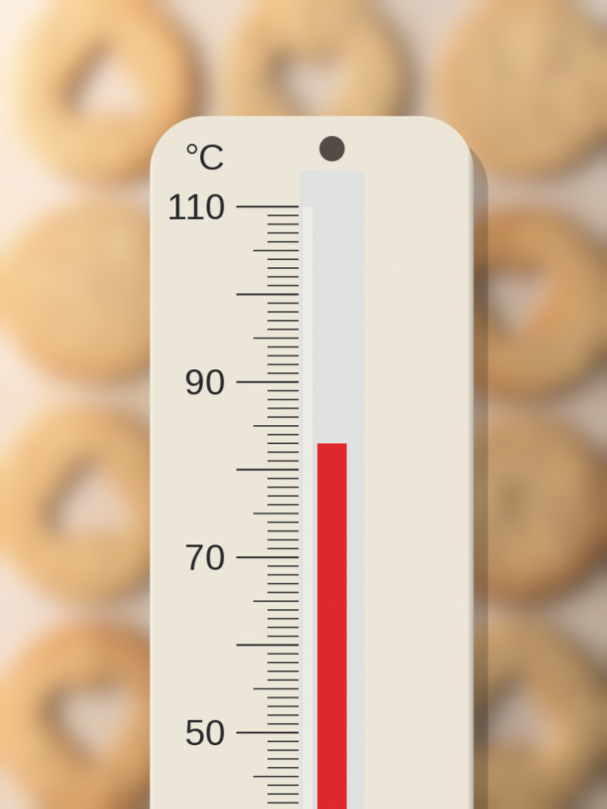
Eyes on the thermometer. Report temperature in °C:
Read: 83 °C
